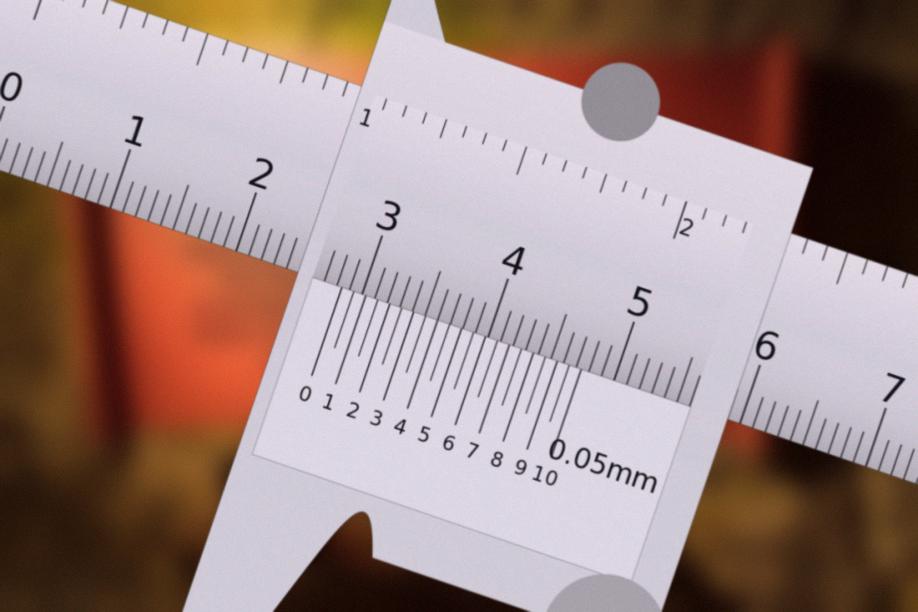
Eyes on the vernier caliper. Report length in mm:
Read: 28.4 mm
